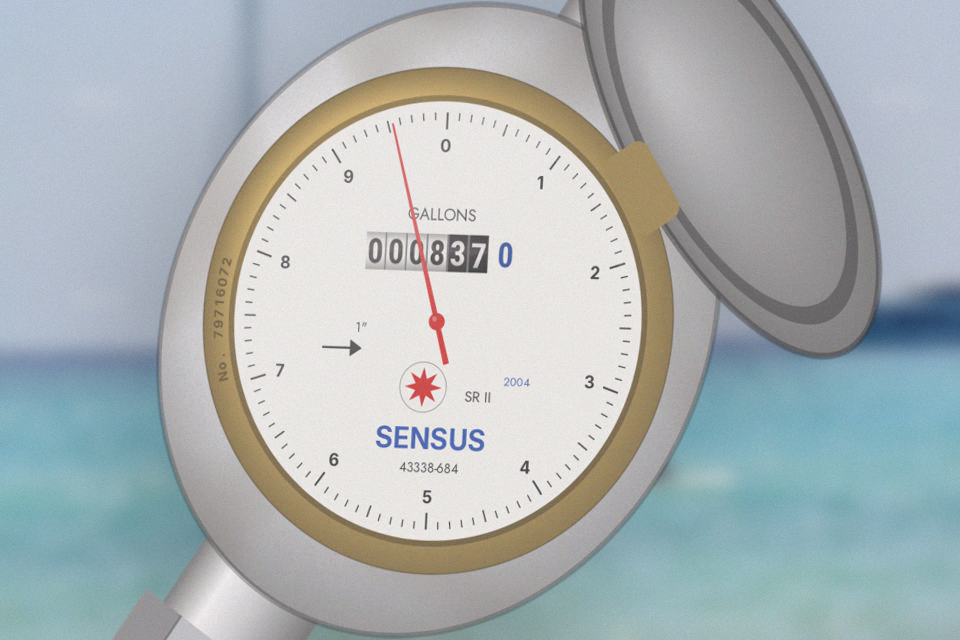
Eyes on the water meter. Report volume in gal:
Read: 8369.5 gal
